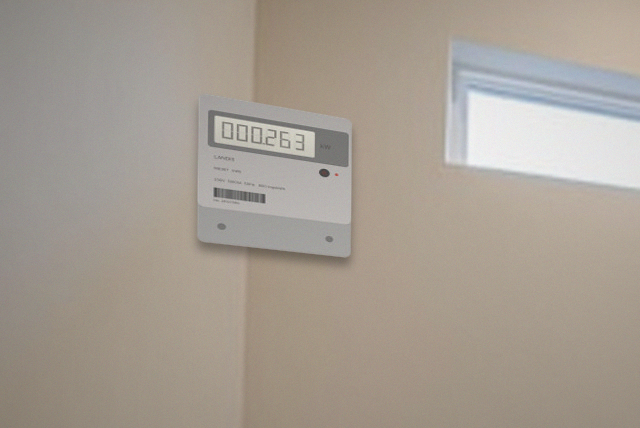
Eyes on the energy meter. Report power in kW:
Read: 0.263 kW
